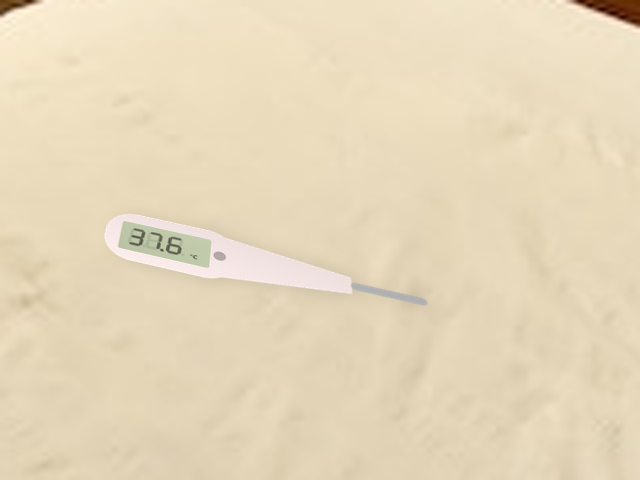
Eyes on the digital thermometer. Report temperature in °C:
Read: 37.6 °C
